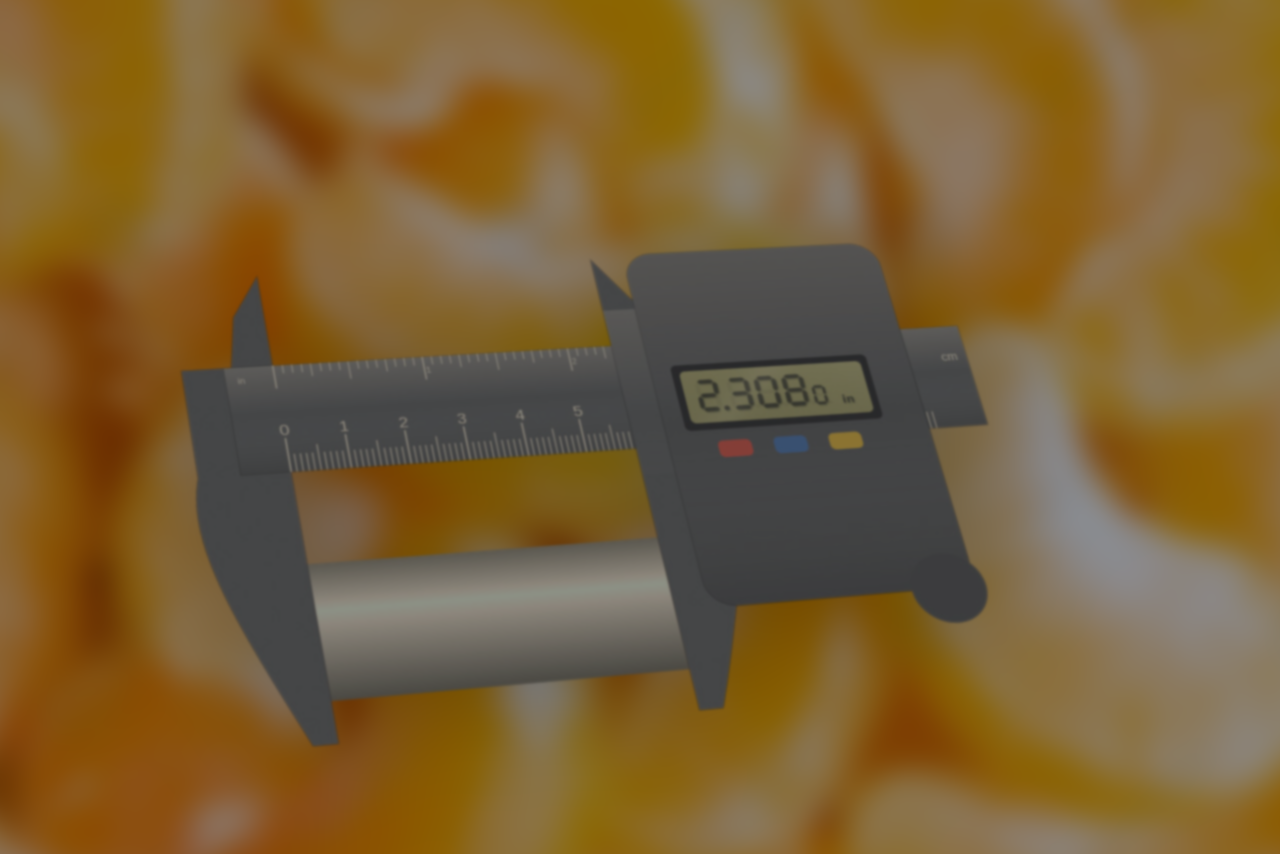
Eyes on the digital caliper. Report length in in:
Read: 2.3080 in
